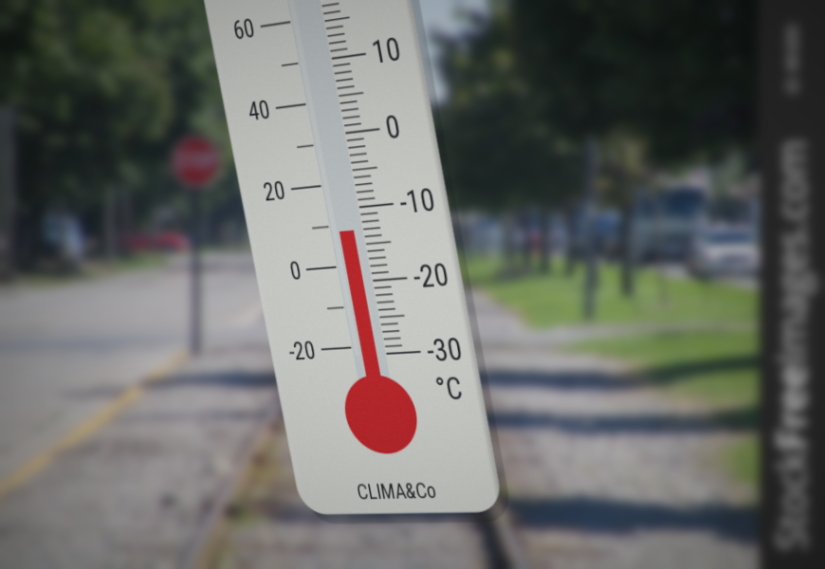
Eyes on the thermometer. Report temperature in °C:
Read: -13 °C
